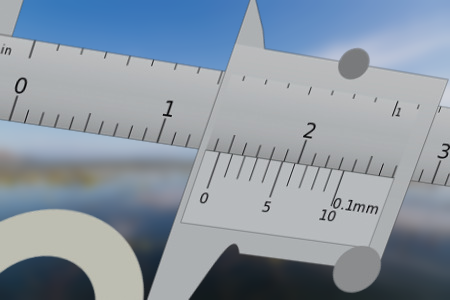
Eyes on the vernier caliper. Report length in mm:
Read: 14.4 mm
